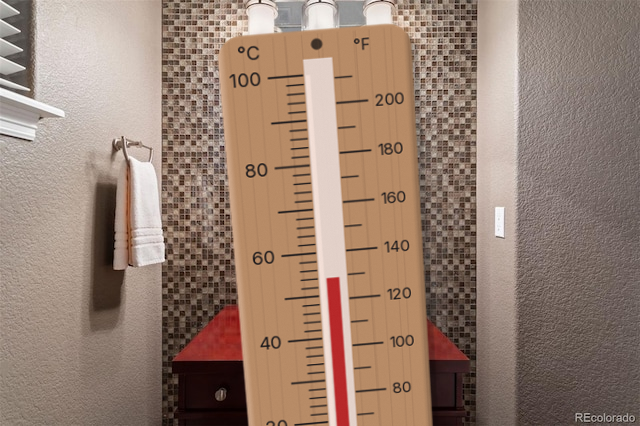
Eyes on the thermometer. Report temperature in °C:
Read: 54 °C
